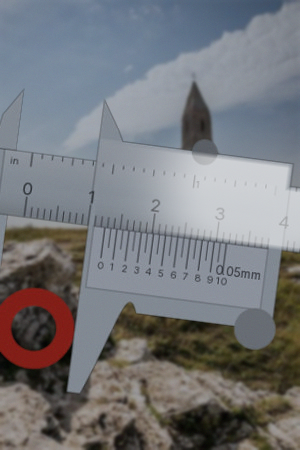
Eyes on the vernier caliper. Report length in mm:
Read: 12.6 mm
